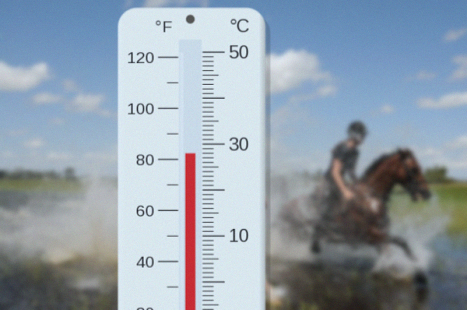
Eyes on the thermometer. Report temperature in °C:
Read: 28 °C
